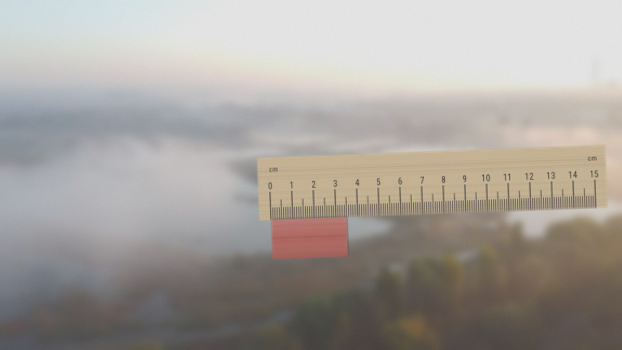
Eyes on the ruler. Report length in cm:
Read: 3.5 cm
